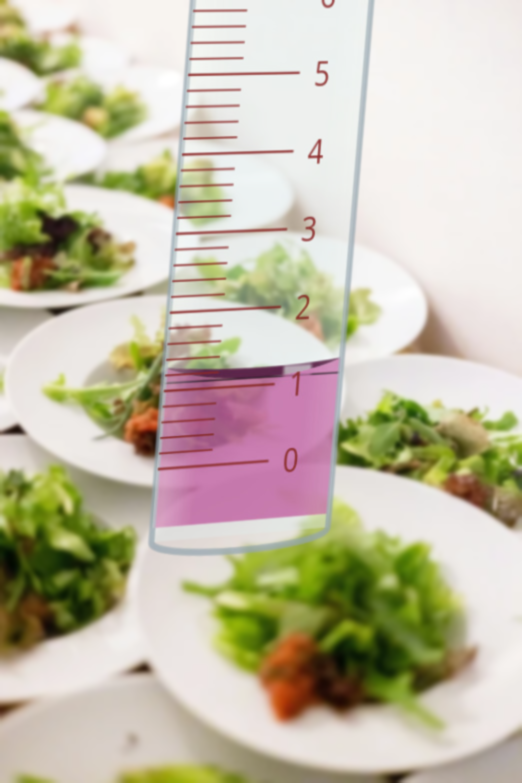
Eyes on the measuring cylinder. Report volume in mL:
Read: 1.1 mL
